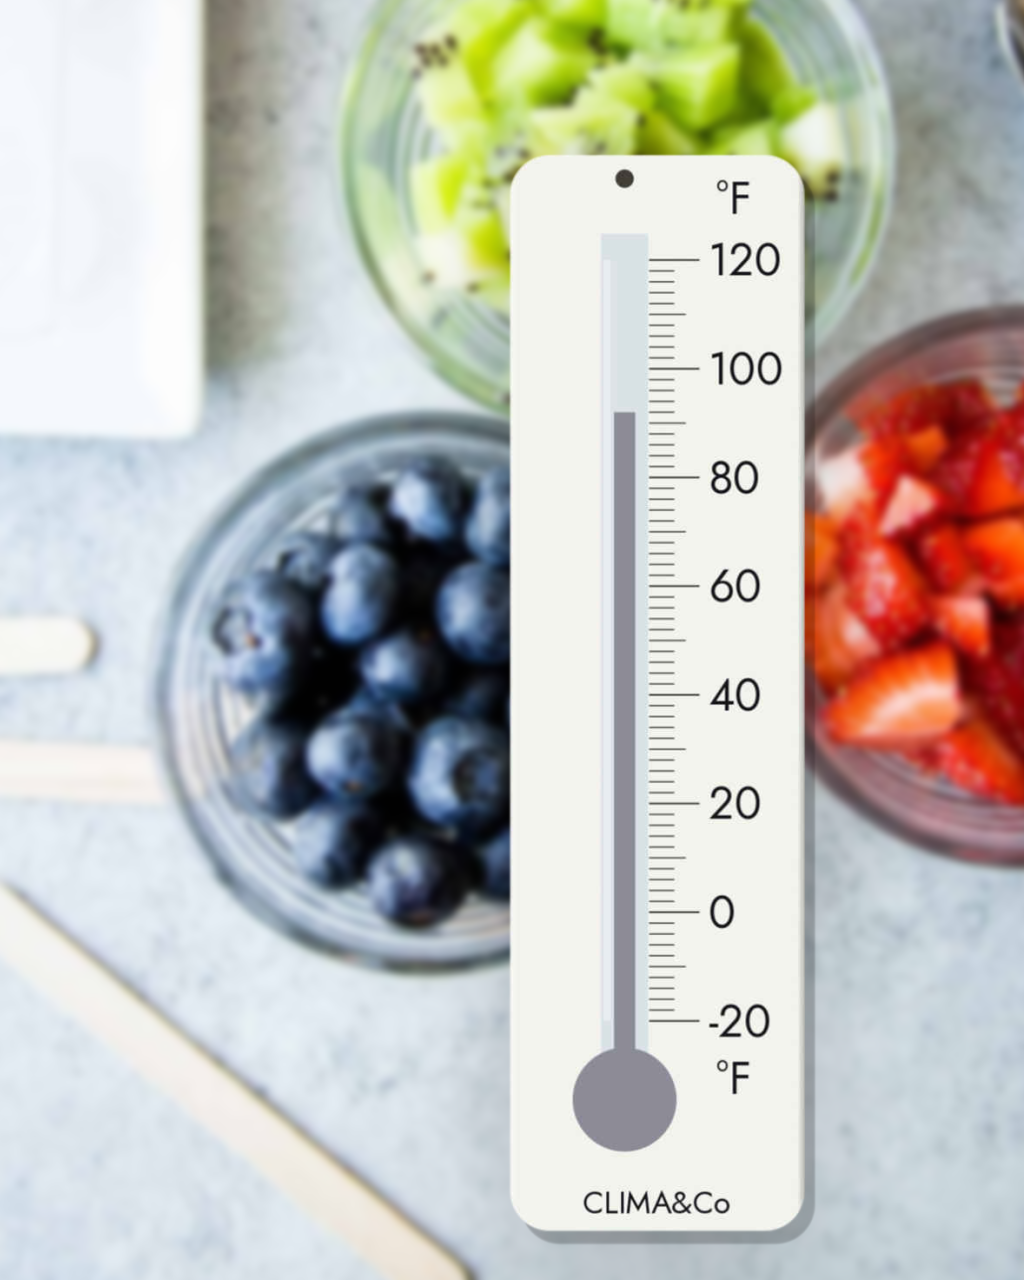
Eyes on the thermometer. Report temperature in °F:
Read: 92 °F
